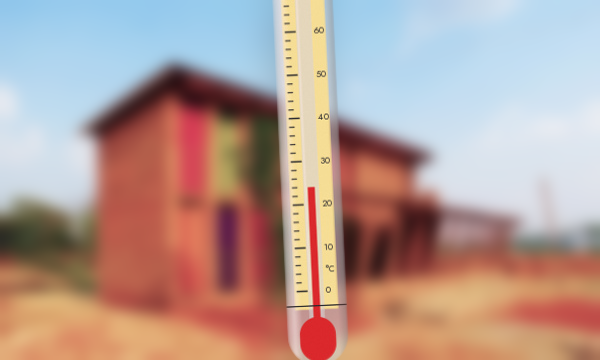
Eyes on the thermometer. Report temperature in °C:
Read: 24 °C
